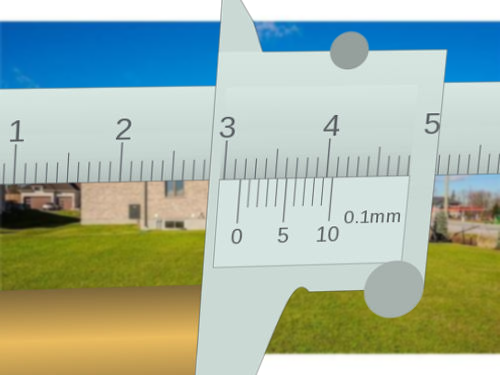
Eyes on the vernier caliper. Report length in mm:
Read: 31.6 mm
